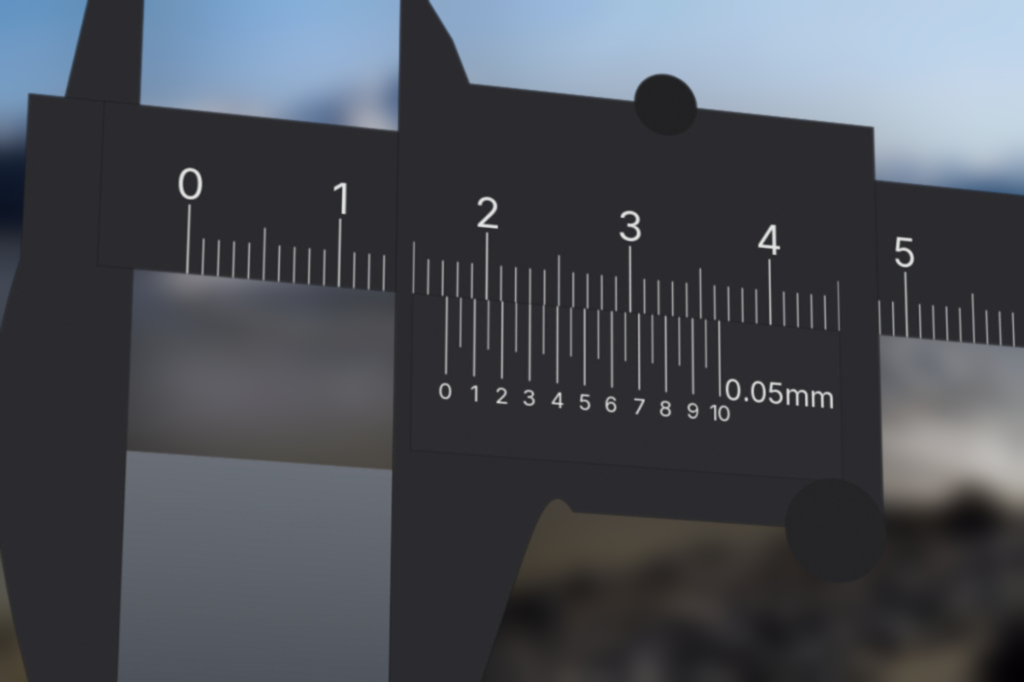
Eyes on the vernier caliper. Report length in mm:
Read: 17.3 mm
